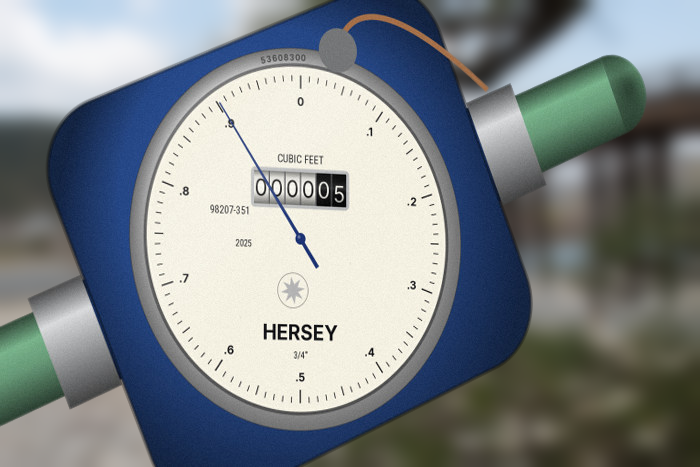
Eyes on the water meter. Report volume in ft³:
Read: 4.90 ft³
